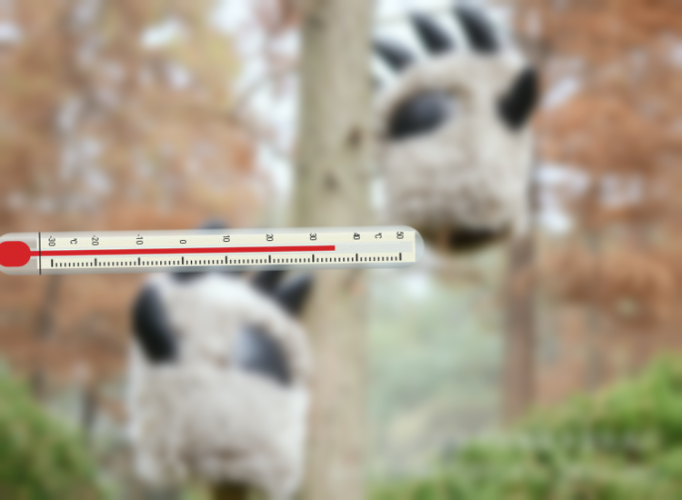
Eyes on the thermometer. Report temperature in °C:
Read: 35 °C
